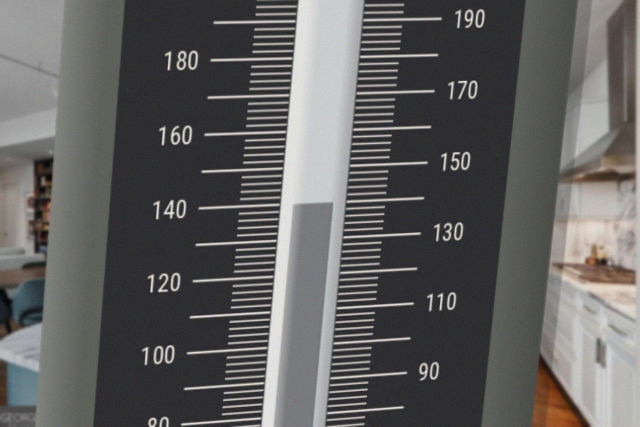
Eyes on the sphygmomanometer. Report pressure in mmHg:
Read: 140 mmHg
